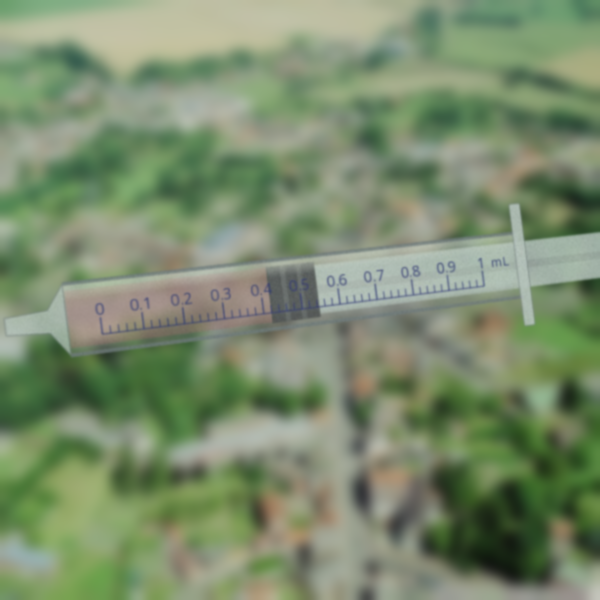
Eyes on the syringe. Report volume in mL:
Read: 0.42 mL
